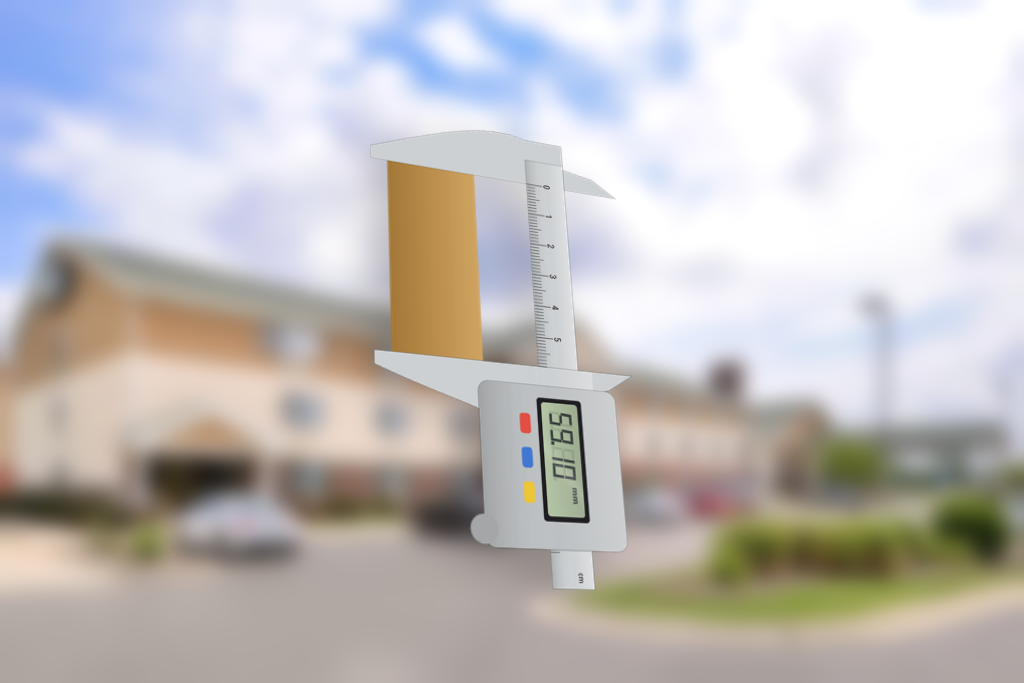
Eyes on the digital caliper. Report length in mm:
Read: 59.10 mm
